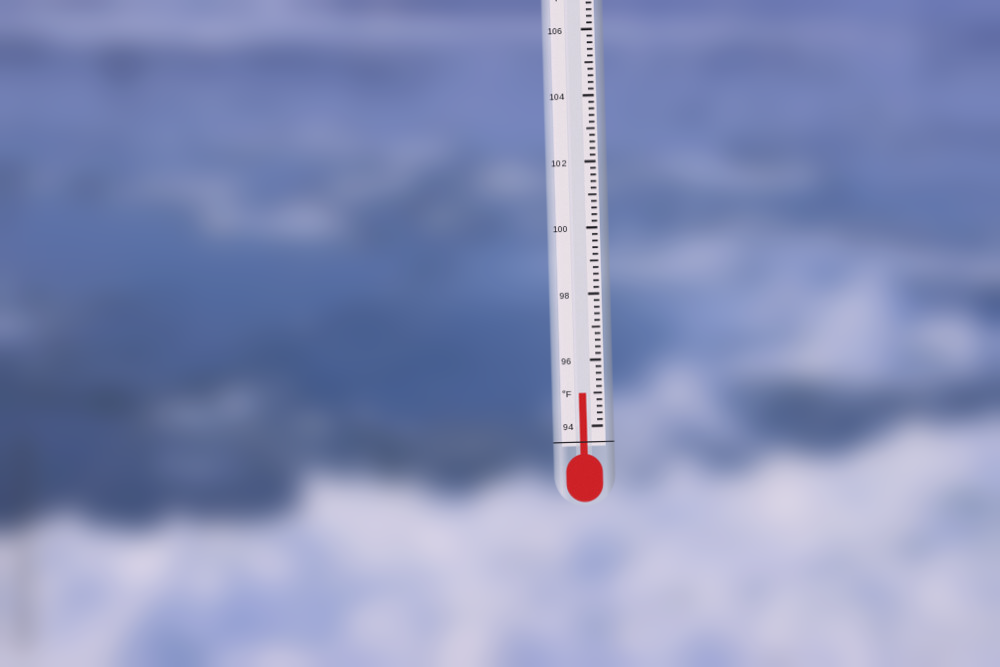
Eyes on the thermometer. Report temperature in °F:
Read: 95 °F
